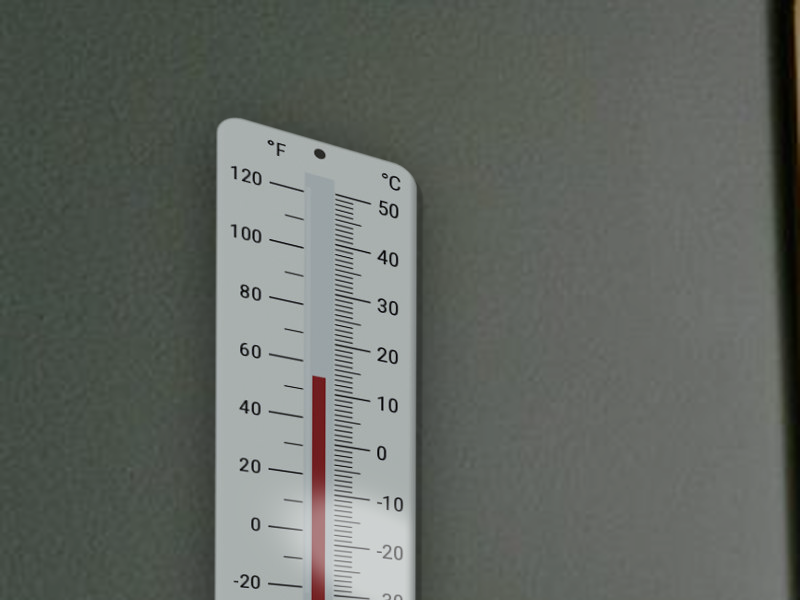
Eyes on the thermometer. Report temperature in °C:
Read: 13 °C
